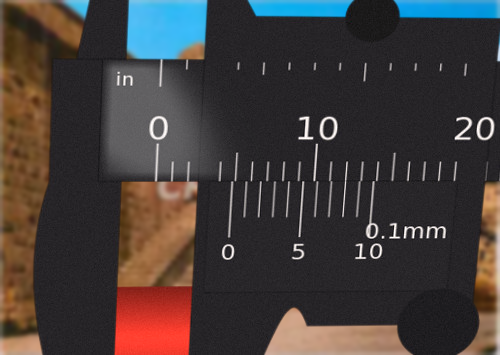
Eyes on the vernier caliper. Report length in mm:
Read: 4.8 mm
